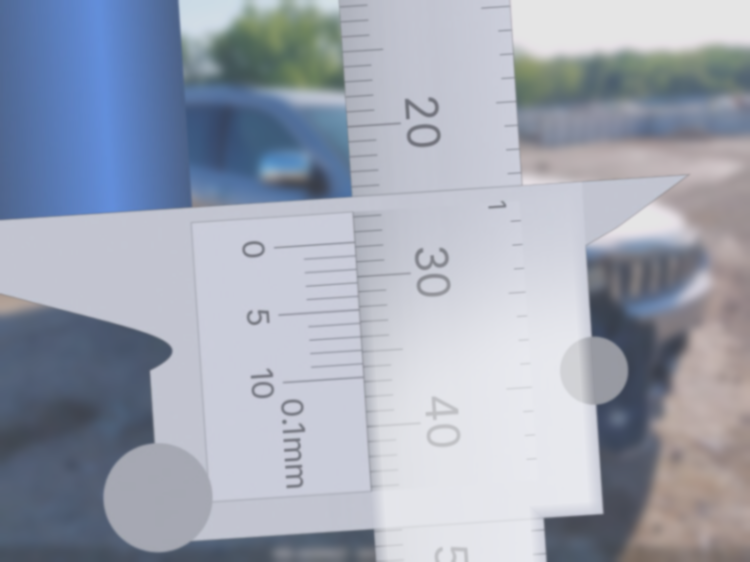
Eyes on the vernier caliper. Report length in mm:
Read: 27.7 mm
